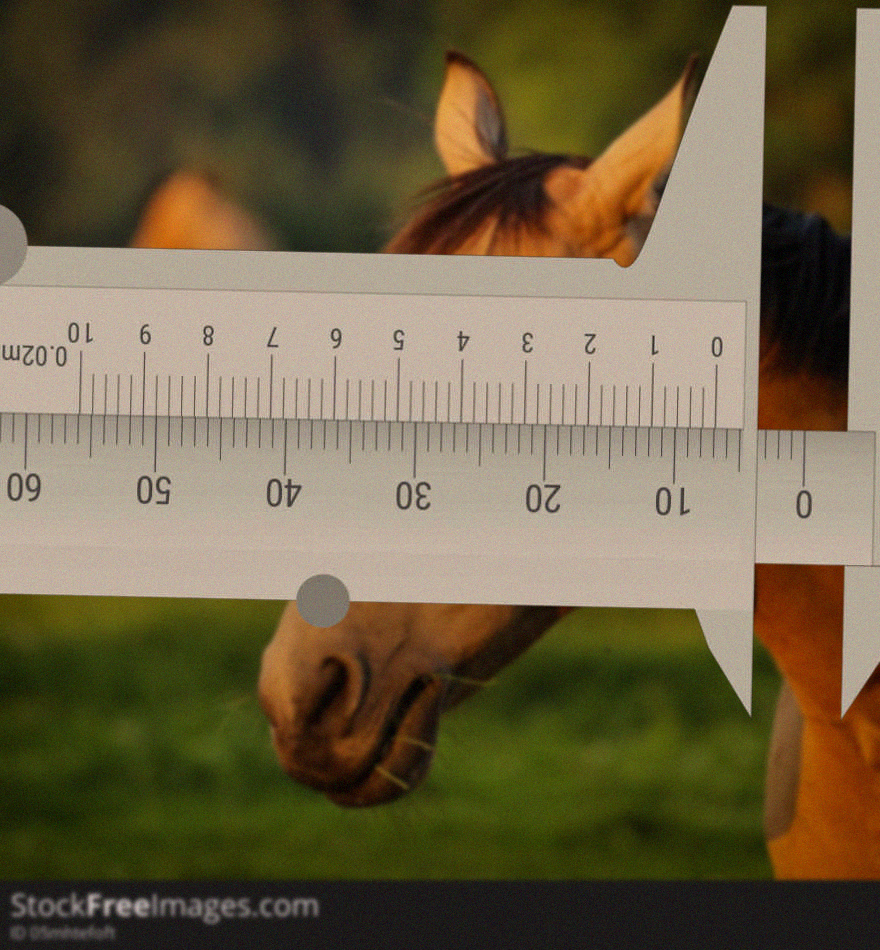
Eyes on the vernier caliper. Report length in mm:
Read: 6.9 mm
